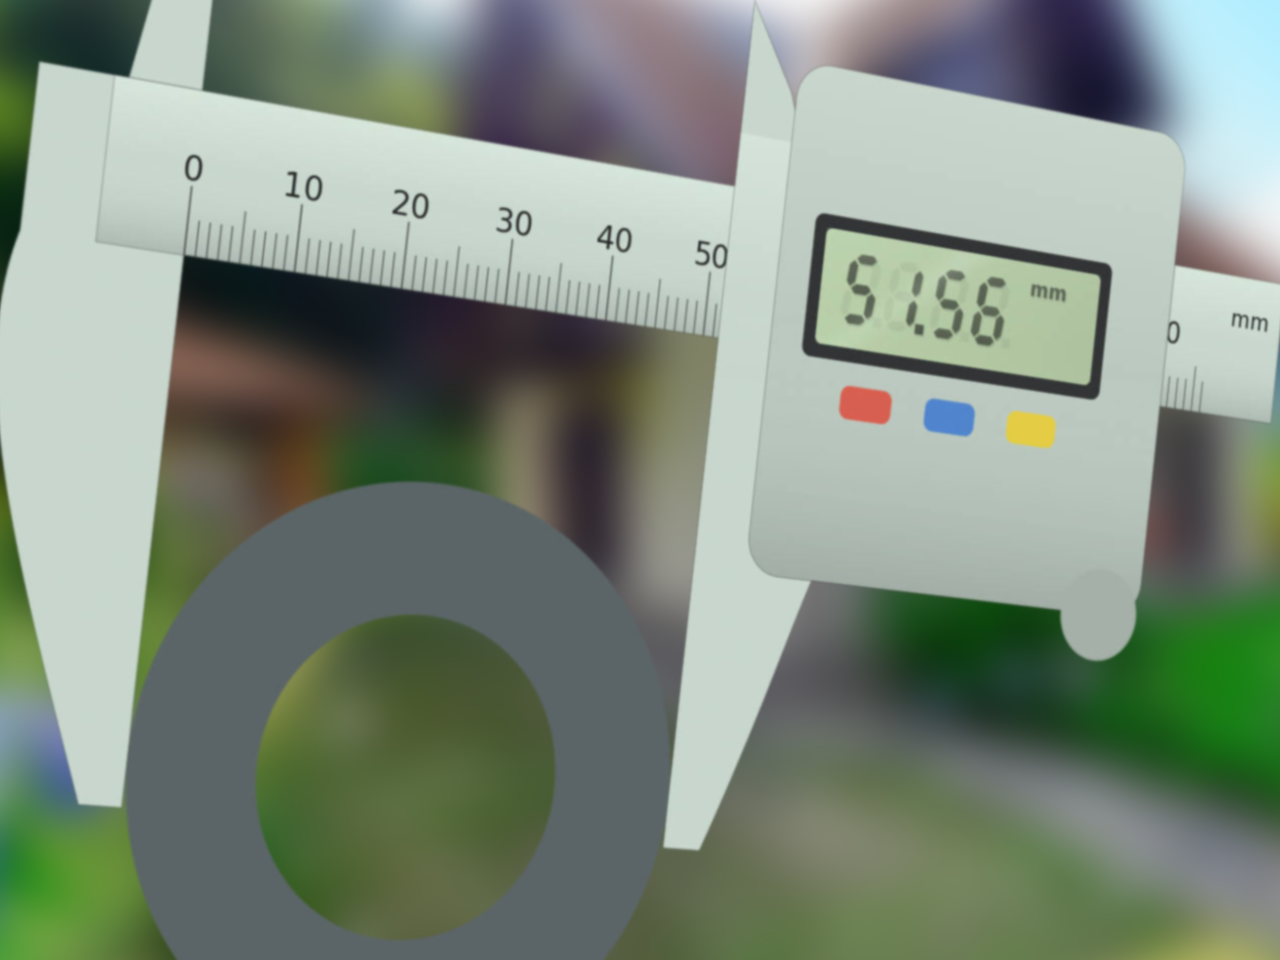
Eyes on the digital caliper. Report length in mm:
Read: 51.56 mm
